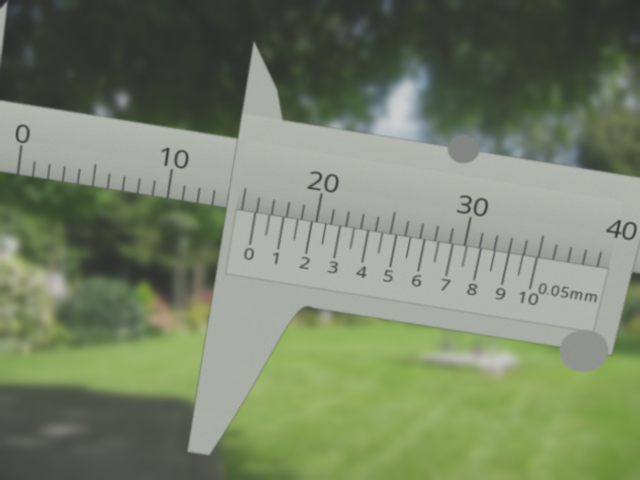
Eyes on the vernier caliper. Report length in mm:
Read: 15.9 mm
